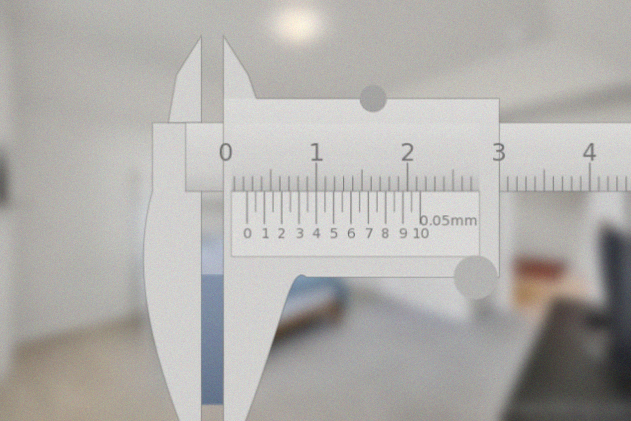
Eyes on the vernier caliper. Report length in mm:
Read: 2.4 mm
